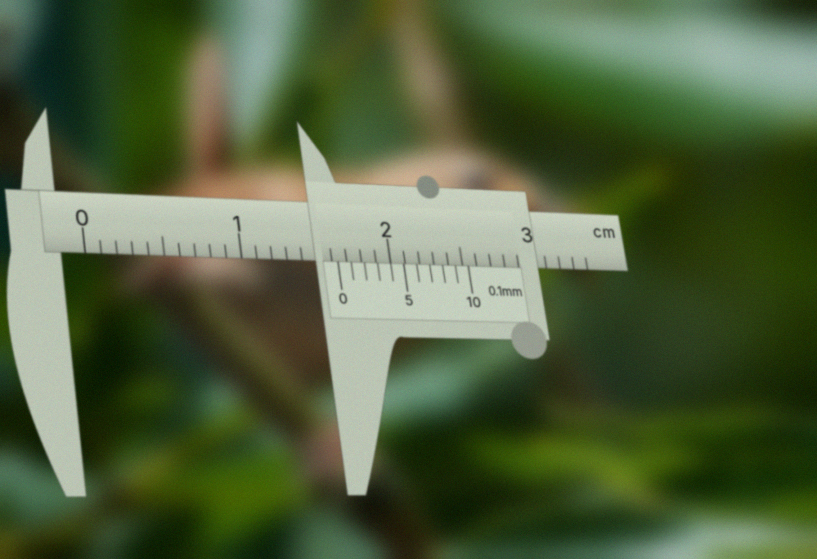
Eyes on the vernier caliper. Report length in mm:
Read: 16.4 mm
